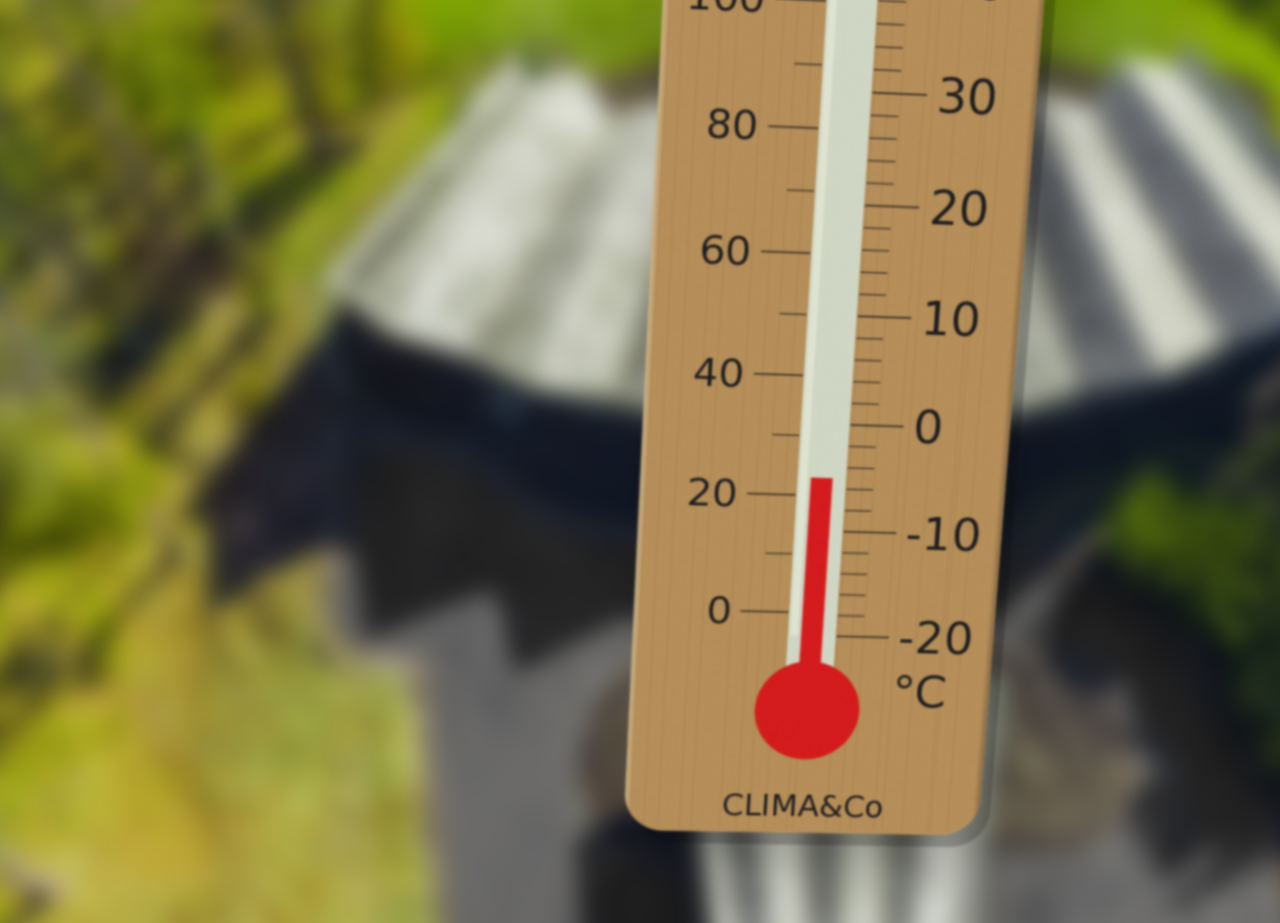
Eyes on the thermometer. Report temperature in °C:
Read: -5 °C
